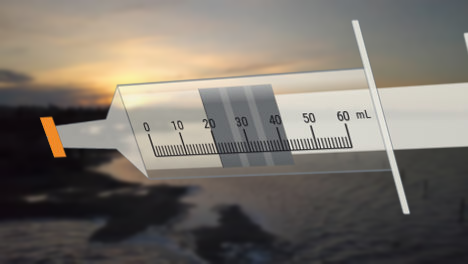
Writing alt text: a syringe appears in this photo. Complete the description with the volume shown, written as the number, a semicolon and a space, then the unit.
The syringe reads 20; mL
